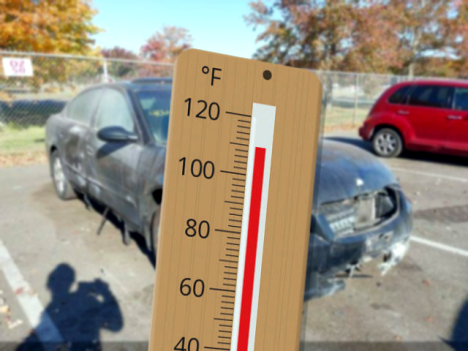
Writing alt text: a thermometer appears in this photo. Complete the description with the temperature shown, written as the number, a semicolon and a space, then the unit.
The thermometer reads 110; °F
